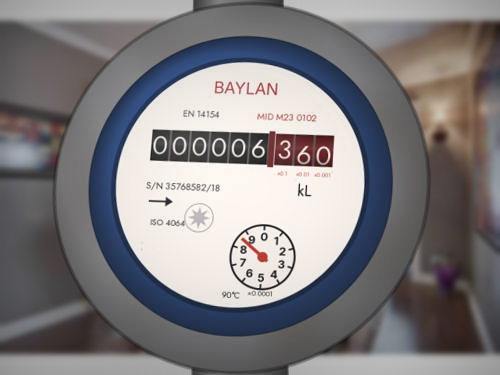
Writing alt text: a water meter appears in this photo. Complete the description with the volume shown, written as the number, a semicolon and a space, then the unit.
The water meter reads 6.3598; kL
